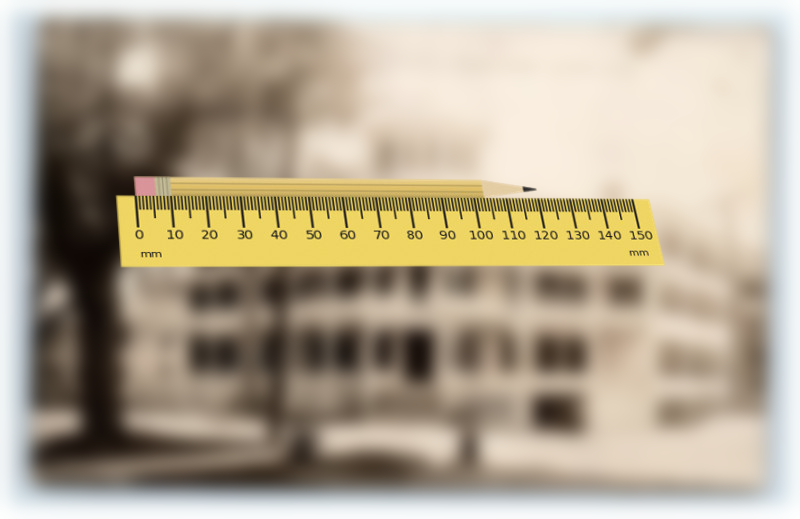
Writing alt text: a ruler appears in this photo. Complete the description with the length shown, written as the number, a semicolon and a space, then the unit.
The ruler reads 120; mm
